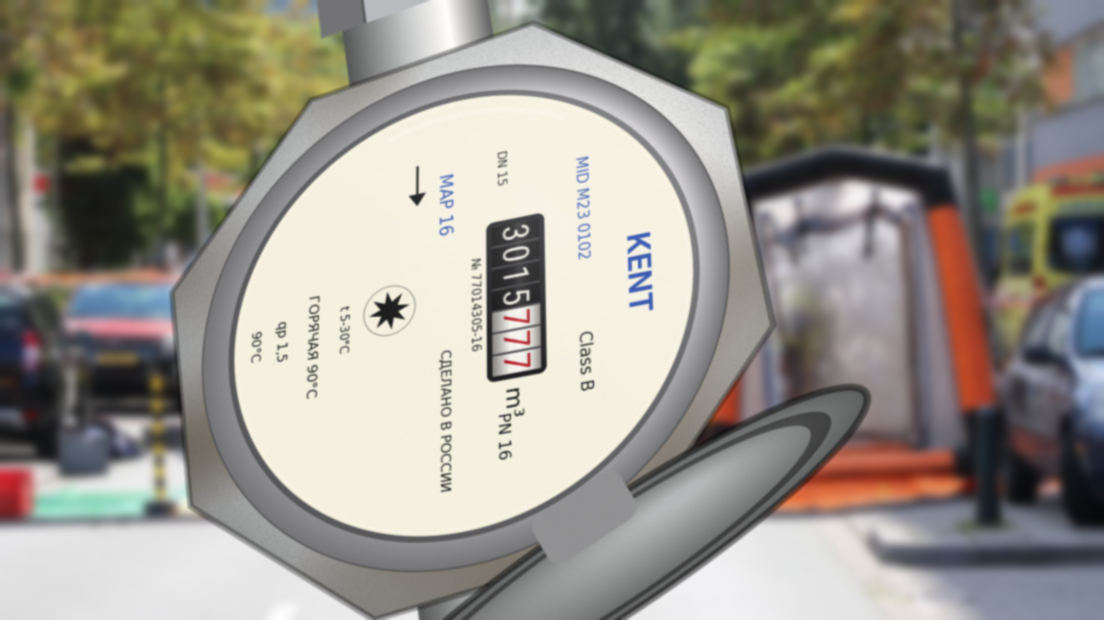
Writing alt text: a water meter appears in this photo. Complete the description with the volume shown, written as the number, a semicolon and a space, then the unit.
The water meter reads 3015.777; m³
